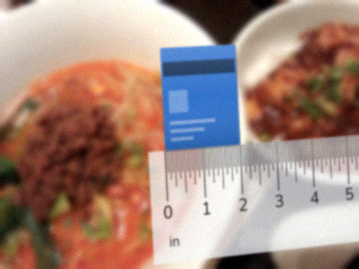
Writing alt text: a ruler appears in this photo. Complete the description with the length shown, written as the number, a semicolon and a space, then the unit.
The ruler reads 2; in
